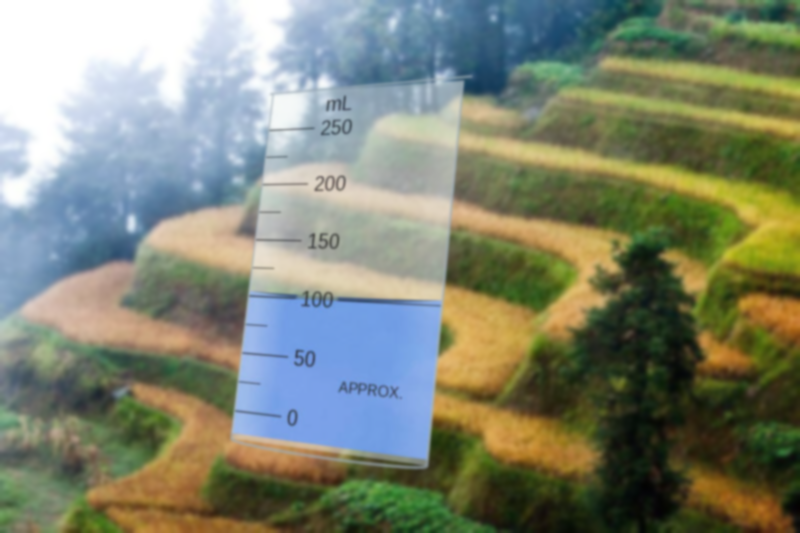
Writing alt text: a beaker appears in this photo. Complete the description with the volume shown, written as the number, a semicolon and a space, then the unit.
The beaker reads 100; mL
